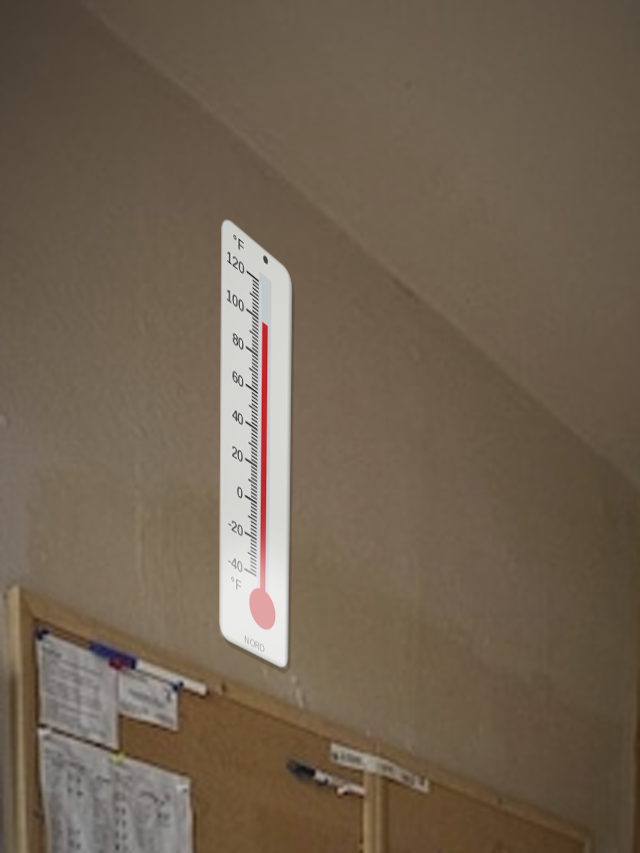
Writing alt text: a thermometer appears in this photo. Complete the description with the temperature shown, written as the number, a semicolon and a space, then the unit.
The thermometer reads 100; °F
